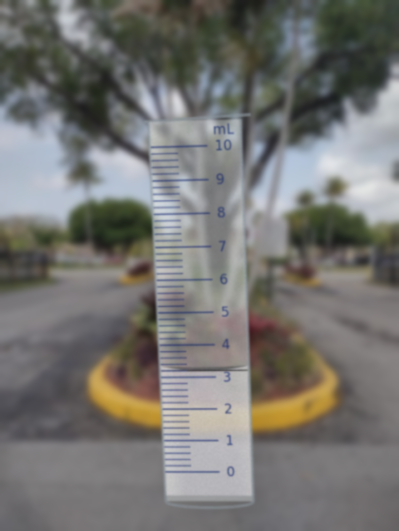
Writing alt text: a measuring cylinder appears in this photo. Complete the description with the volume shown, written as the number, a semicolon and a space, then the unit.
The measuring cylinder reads 3.2; mL
